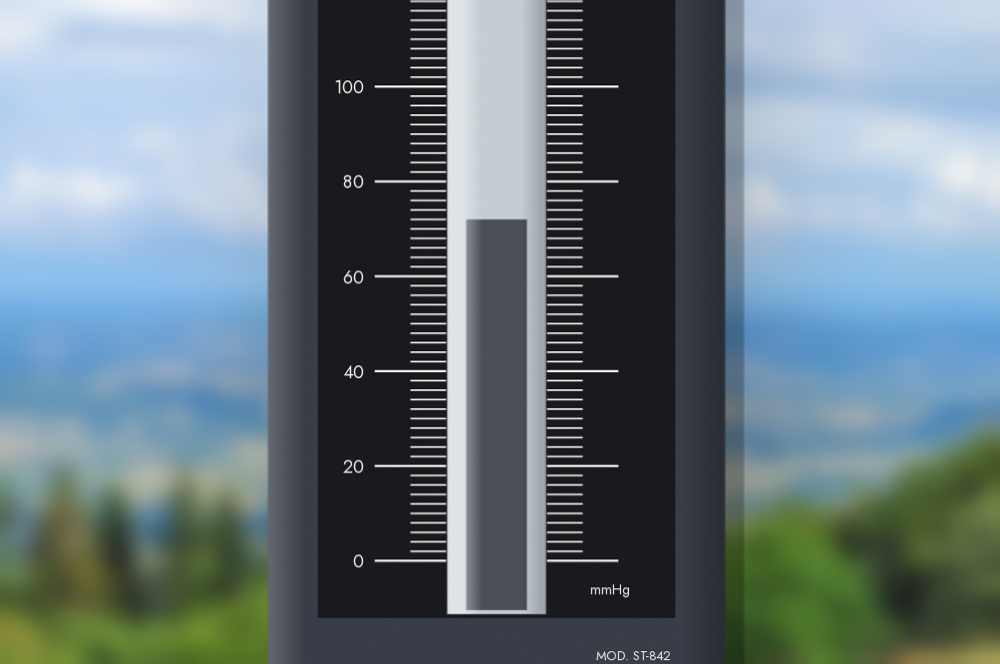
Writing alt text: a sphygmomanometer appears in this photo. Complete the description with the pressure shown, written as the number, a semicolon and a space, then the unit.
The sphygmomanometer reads 72; mmHg
